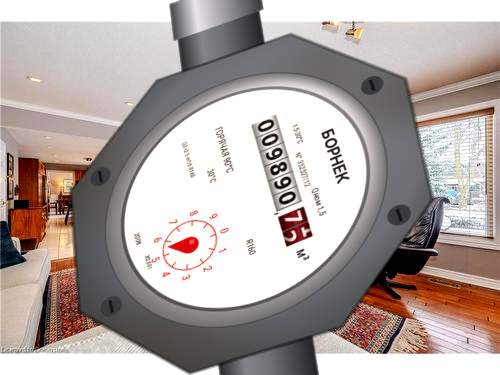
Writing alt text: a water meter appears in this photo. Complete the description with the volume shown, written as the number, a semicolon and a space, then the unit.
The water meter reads 9890.715; m³
